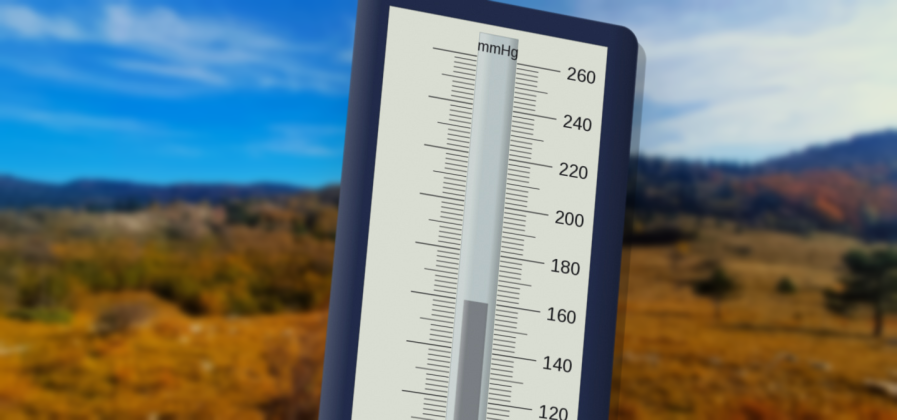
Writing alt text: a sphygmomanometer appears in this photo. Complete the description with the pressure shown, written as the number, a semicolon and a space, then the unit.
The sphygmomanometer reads 160; mmHg
